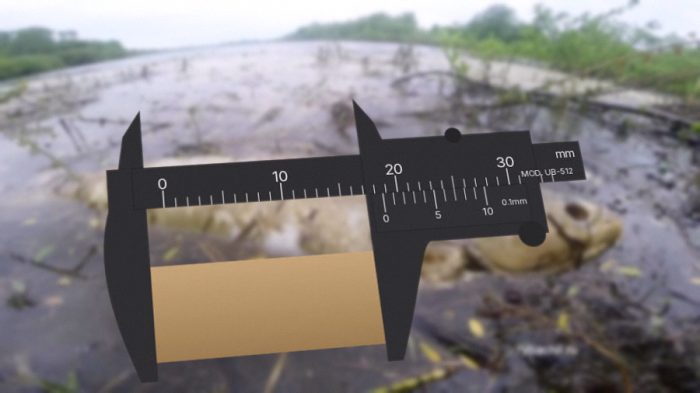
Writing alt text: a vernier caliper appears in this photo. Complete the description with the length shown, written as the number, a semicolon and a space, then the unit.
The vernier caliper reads 18.7; mm
